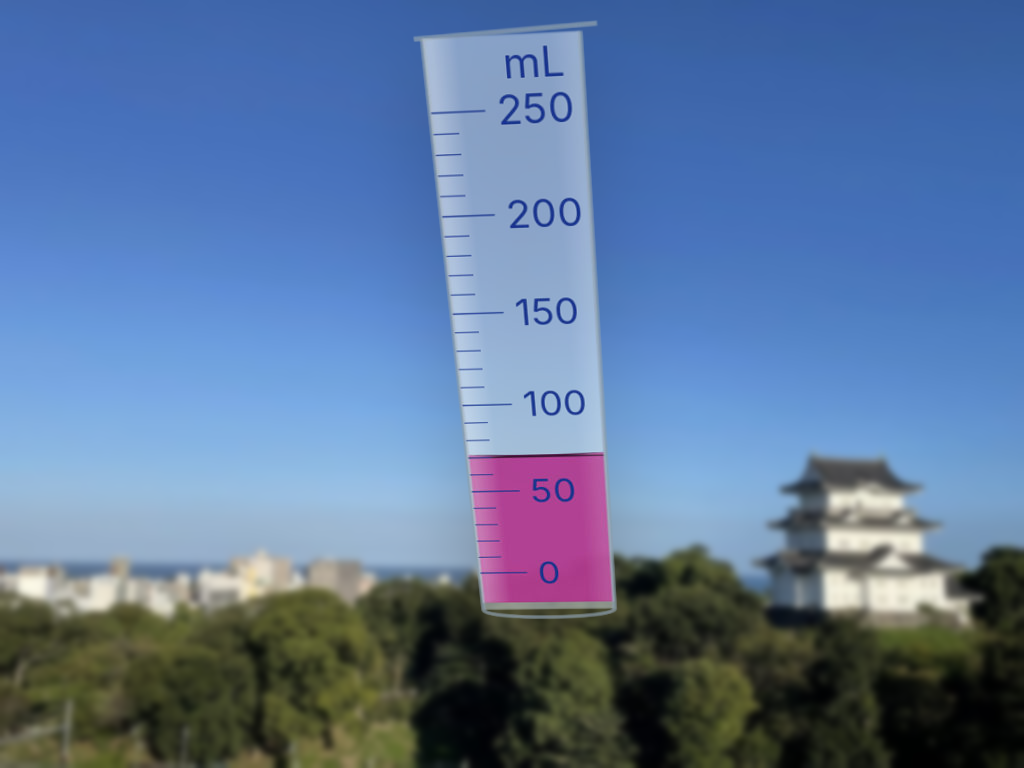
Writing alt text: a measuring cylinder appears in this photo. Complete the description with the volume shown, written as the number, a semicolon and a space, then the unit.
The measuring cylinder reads 70; mL
